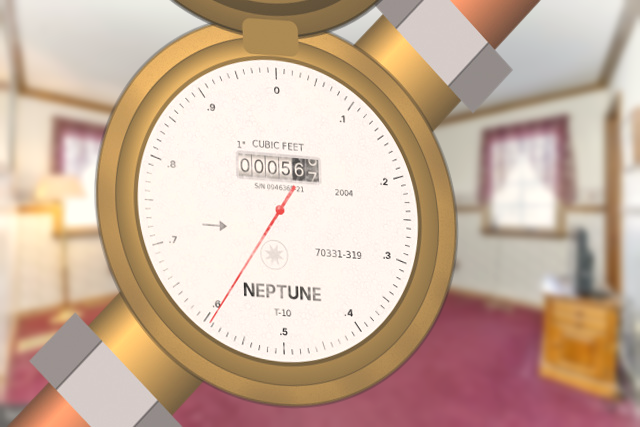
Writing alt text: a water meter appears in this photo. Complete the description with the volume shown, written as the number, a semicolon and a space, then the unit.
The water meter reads 566.59; ft³
